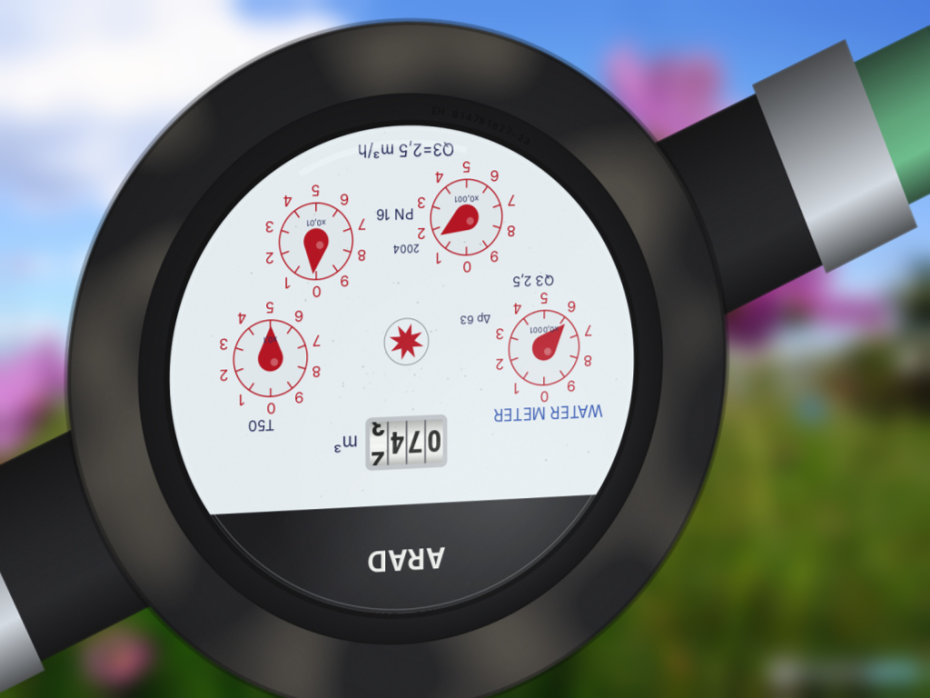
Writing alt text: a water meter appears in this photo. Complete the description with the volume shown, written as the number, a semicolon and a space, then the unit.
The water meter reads 742.5016; m³
